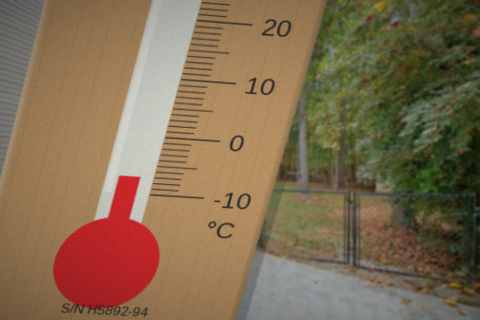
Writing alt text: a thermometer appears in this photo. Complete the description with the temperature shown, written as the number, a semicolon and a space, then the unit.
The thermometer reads -7; °C
